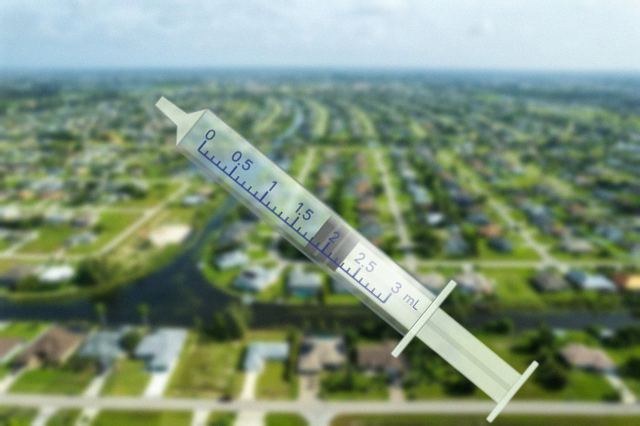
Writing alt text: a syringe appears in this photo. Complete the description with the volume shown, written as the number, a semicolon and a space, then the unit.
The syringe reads 1.8; mL
